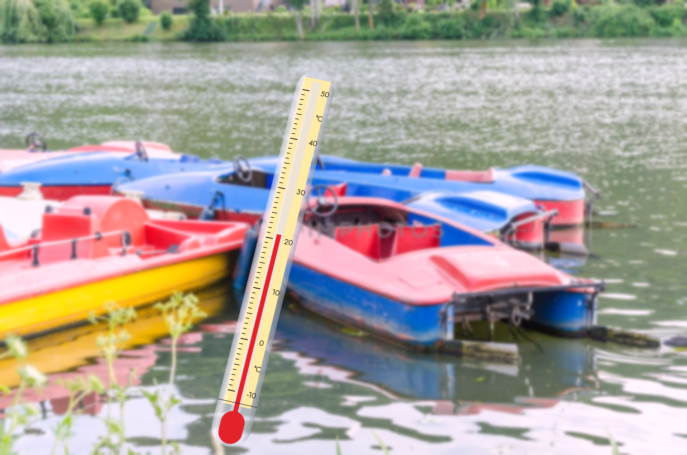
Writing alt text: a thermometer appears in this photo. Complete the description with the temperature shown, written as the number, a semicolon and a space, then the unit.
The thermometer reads 21; °C
